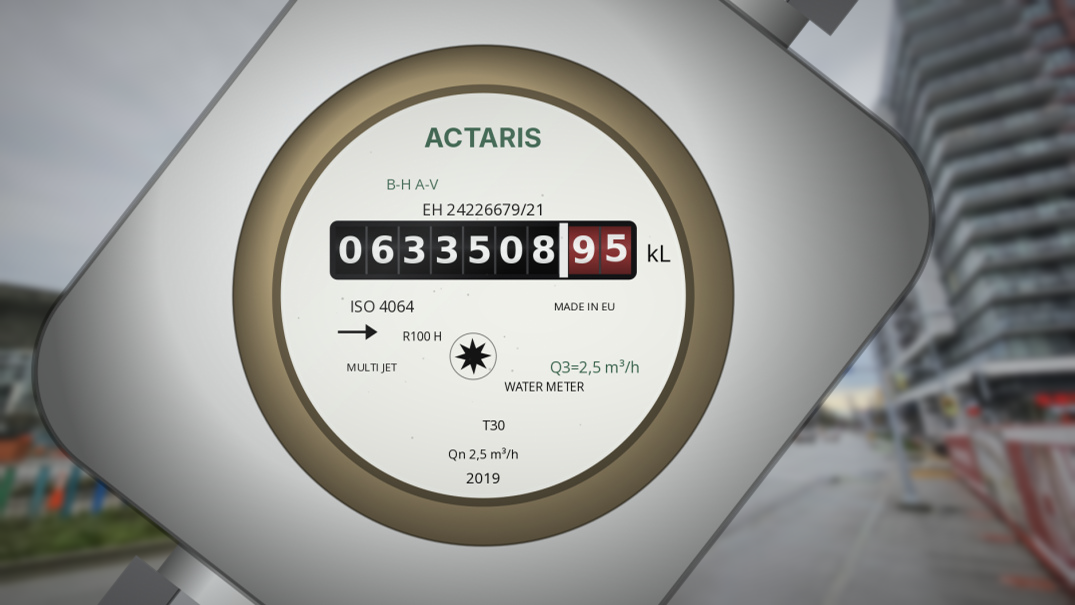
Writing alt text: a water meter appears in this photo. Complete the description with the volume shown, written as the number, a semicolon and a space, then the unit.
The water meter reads 633508.95; kL
